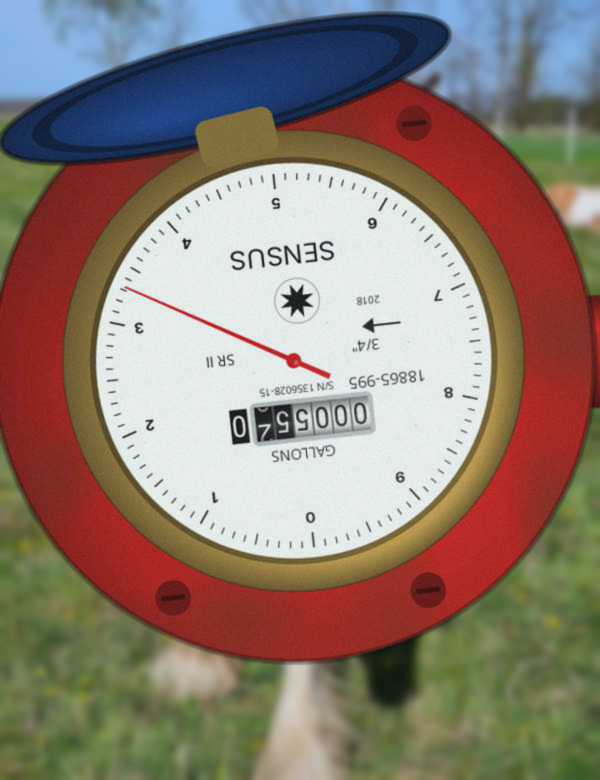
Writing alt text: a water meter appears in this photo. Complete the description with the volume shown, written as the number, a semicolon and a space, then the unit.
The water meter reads 5523.3; gal
